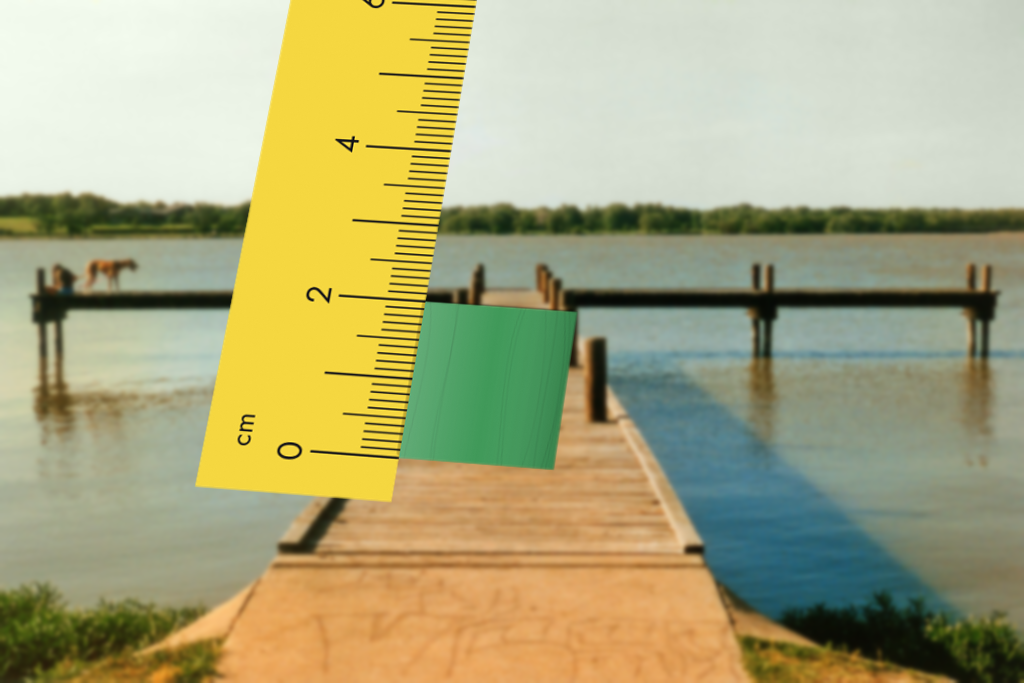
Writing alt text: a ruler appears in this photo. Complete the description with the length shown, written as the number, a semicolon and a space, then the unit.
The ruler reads 2; cm
